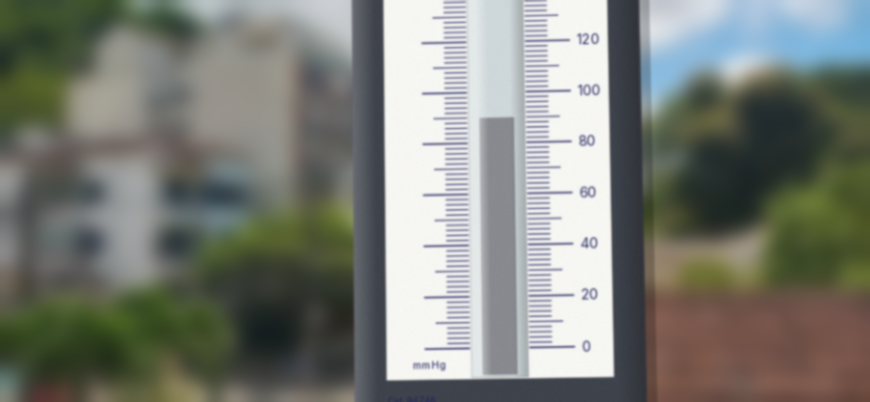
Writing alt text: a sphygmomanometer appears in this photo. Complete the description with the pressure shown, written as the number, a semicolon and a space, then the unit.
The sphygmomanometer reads 90; mmHg
